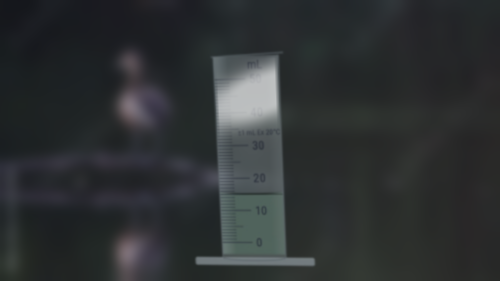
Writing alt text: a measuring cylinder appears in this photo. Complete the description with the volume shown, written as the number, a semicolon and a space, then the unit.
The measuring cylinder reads 15; mL
